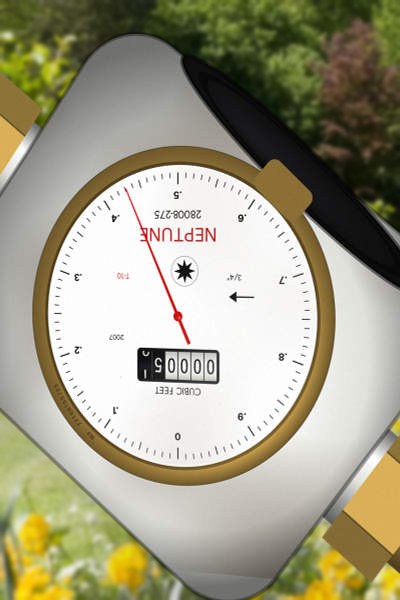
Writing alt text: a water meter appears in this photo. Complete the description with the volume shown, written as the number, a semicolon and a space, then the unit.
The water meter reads 51.43; ft³
